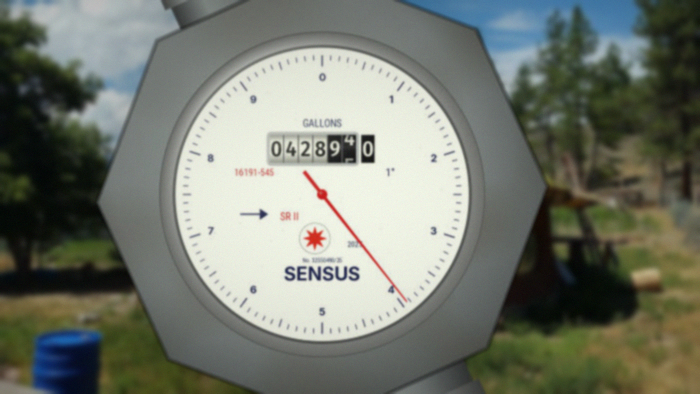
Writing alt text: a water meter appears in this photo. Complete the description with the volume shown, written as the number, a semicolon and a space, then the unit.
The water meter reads 428943.9; gal
